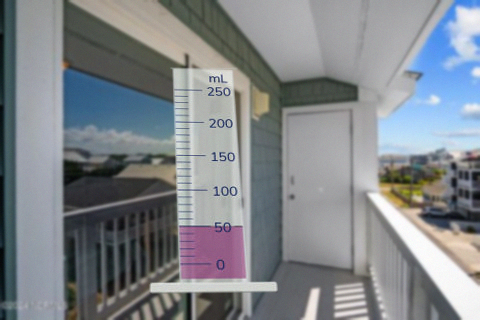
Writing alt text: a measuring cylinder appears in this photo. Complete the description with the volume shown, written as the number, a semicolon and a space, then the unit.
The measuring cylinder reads 50; mL
